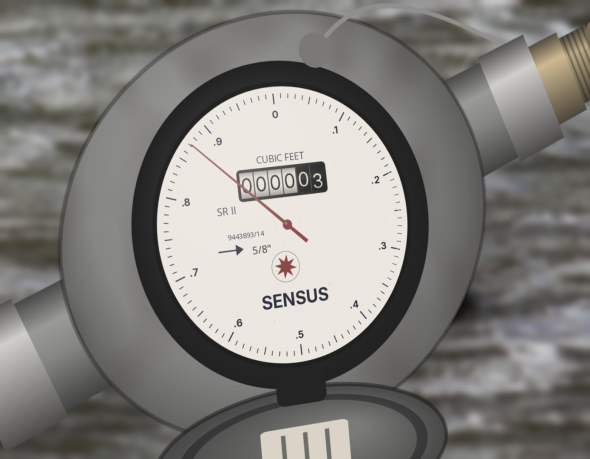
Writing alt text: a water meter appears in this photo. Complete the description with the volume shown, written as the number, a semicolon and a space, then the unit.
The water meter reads 2.87; ft³
